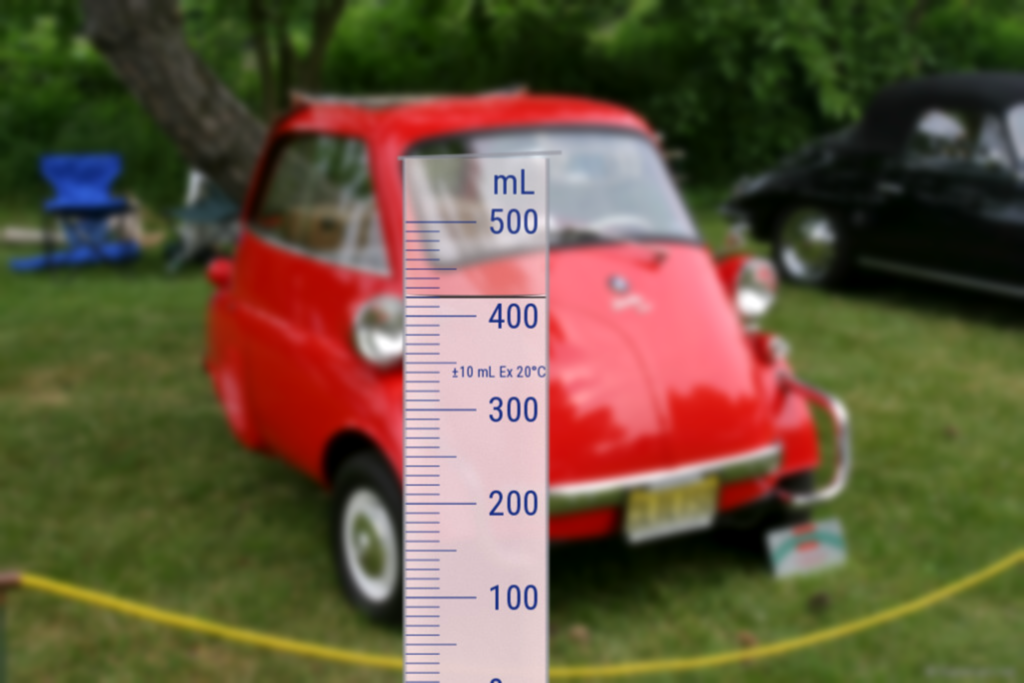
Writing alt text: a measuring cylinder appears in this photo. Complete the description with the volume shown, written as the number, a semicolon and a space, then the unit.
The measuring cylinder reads 420; mL
